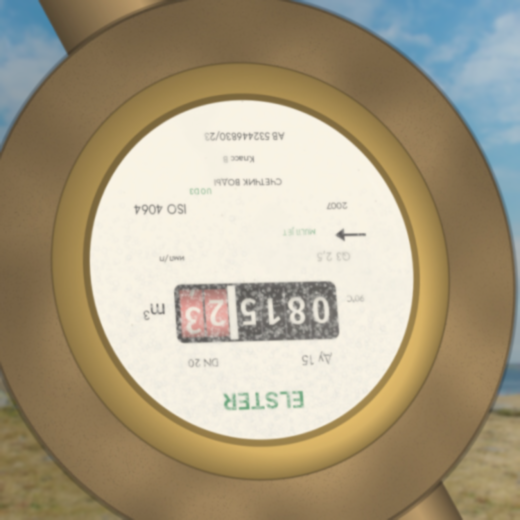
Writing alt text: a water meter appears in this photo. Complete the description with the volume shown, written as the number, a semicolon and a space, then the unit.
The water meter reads 815.23; m³
